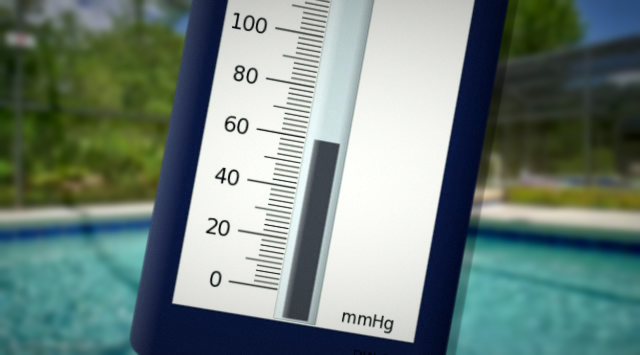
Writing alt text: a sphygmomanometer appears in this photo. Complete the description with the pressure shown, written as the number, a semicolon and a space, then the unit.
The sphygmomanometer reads 60; mmHg
